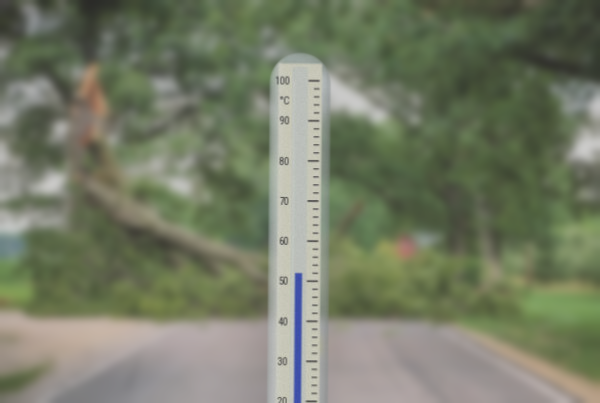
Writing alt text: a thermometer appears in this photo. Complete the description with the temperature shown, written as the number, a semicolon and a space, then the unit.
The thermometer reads 52; °C
